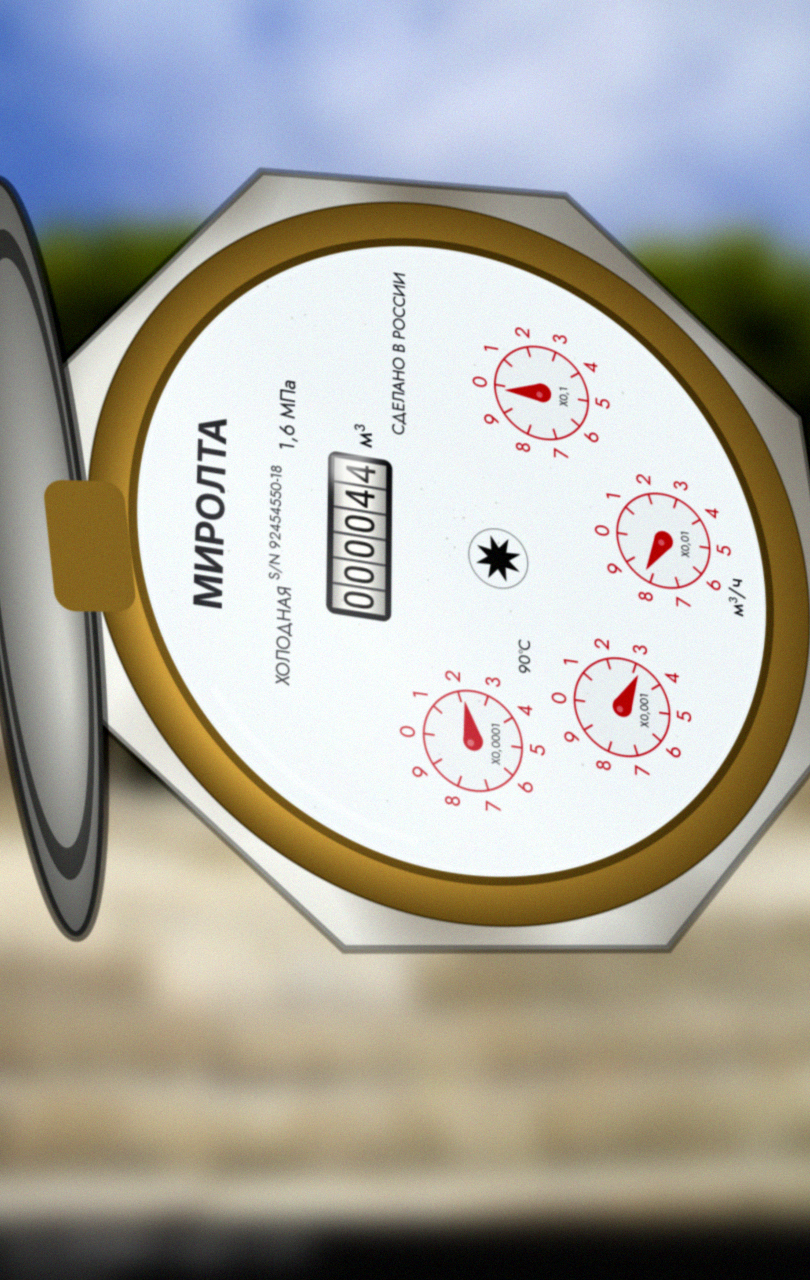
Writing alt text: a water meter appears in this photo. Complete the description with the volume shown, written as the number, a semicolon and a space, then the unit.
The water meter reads 43.9832; m³
